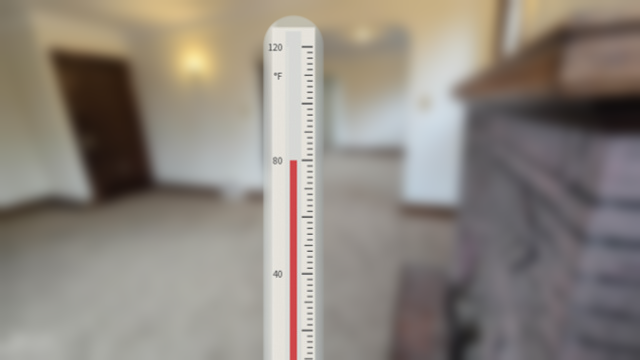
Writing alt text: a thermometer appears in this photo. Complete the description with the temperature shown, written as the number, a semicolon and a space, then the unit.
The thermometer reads 80; °F
